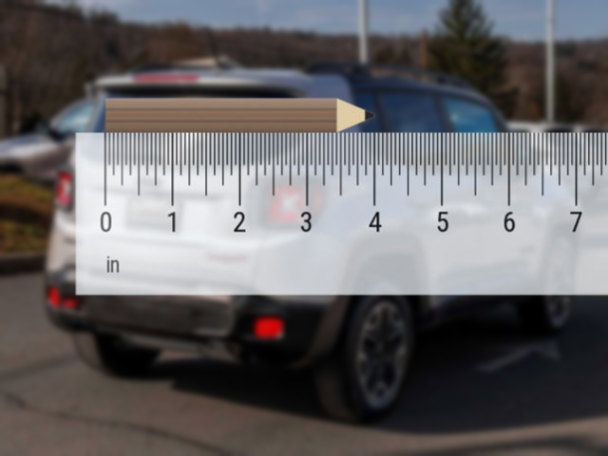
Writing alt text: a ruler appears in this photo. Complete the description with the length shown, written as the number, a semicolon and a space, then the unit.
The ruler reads 4; in
